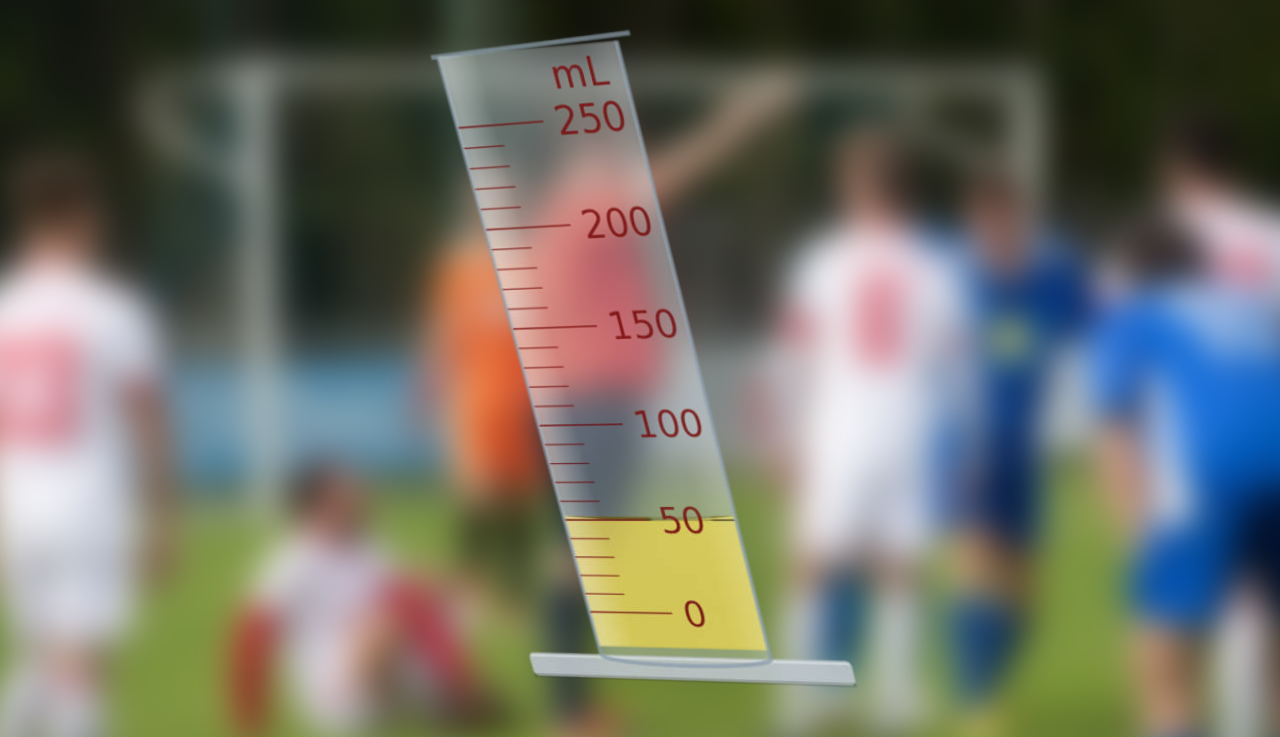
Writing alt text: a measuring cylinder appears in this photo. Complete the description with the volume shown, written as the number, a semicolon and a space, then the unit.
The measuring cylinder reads 50; mL
